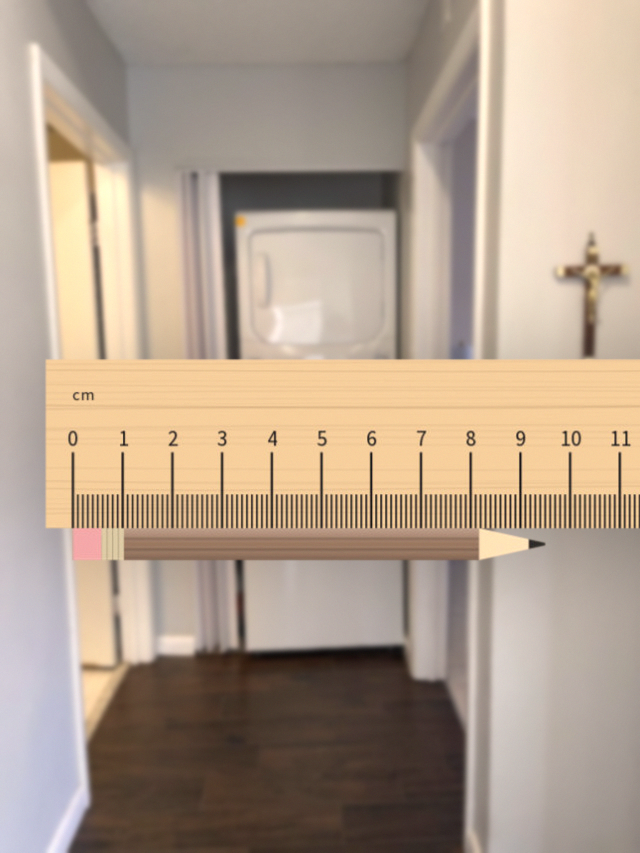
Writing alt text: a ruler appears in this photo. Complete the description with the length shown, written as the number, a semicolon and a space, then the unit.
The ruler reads 9.5; cm
